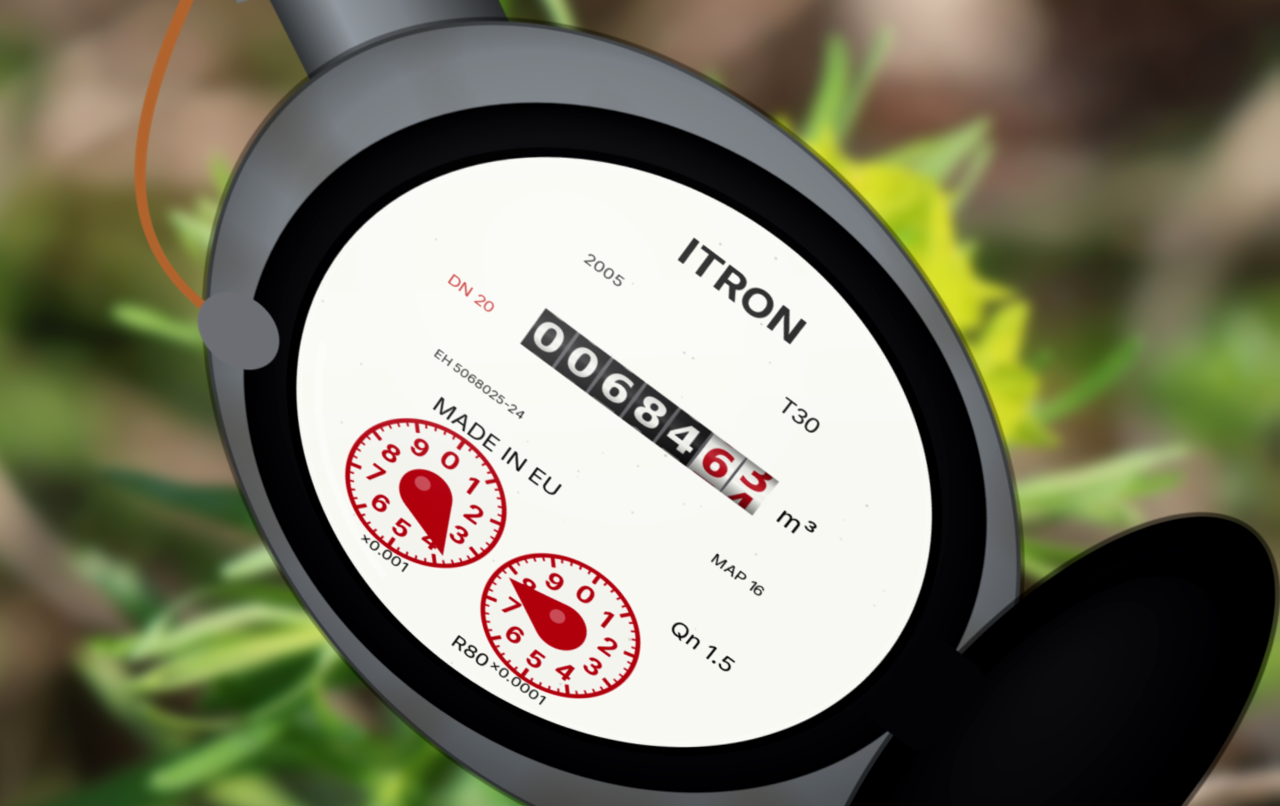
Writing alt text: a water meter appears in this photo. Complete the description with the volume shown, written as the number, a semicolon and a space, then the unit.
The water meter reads 684.6337; m³
